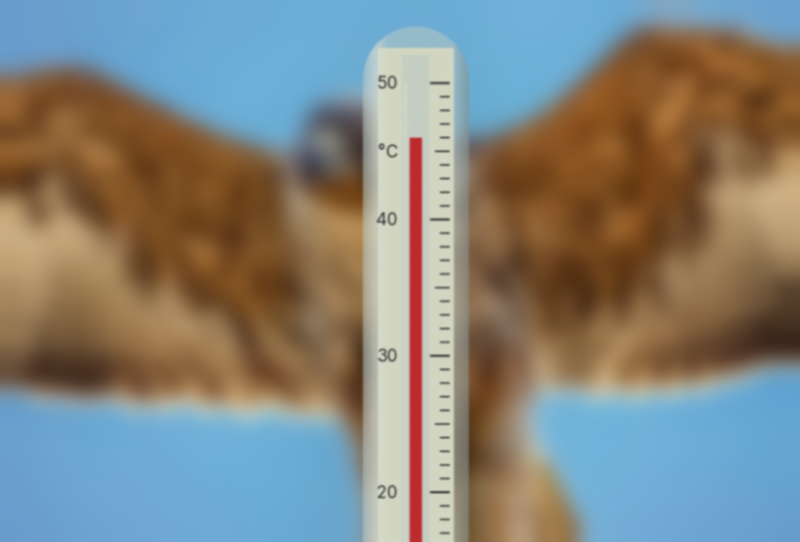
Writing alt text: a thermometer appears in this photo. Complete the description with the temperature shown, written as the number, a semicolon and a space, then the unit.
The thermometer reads 46; °C
